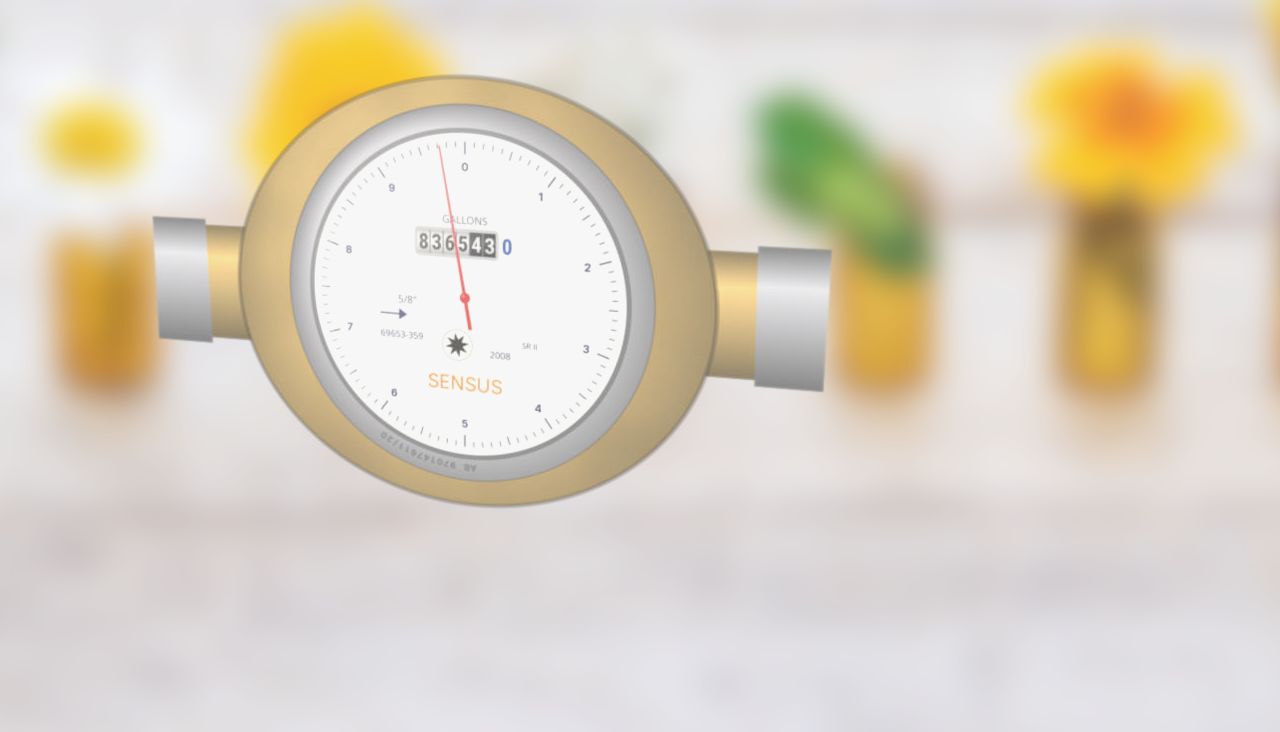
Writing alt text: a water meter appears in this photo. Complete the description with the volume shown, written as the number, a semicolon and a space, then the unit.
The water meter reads 8365429.7; gal
